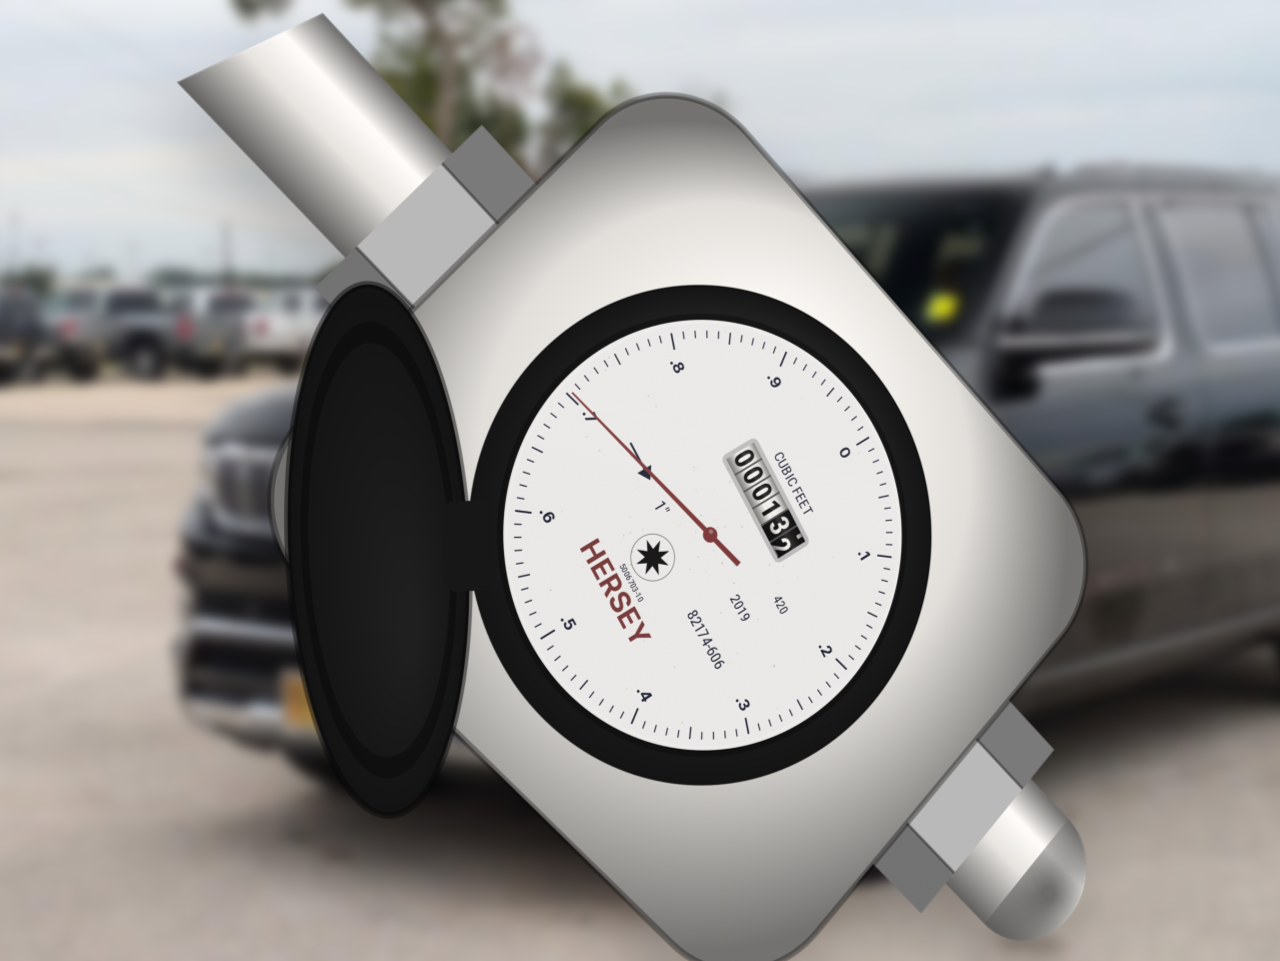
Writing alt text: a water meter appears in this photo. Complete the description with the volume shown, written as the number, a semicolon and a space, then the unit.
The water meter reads 131.70; ft³
